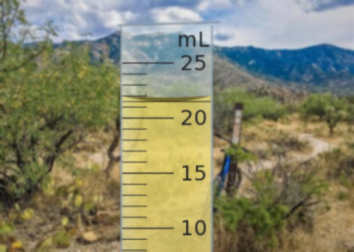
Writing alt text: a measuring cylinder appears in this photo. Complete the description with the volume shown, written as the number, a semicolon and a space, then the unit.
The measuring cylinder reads 21.5; mL
